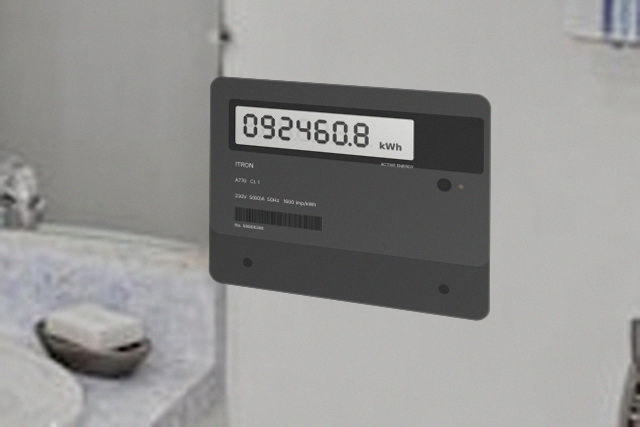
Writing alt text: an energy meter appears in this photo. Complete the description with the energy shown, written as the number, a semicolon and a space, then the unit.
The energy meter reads 92460.8; kWh
